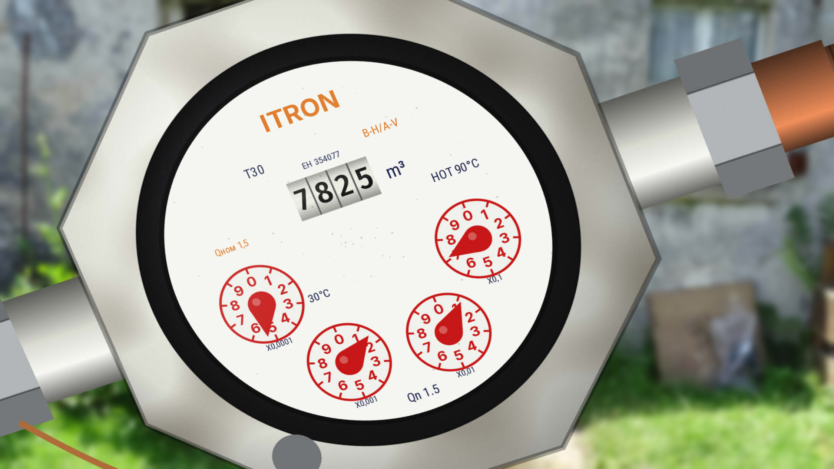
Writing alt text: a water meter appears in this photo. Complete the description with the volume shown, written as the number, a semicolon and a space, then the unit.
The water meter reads 7825.7115; m³
